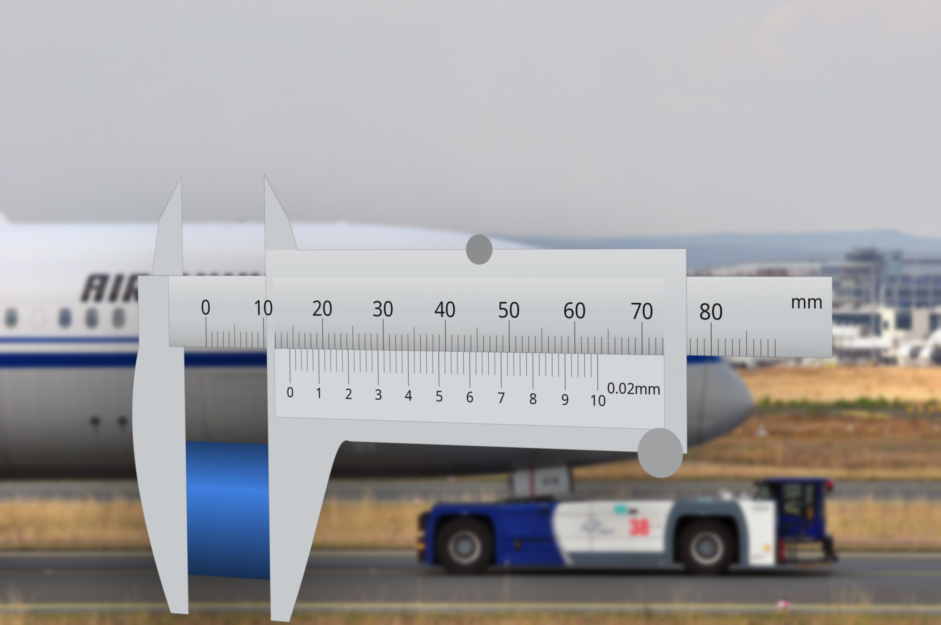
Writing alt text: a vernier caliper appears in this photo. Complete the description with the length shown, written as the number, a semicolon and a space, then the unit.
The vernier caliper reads 14.4; mm
